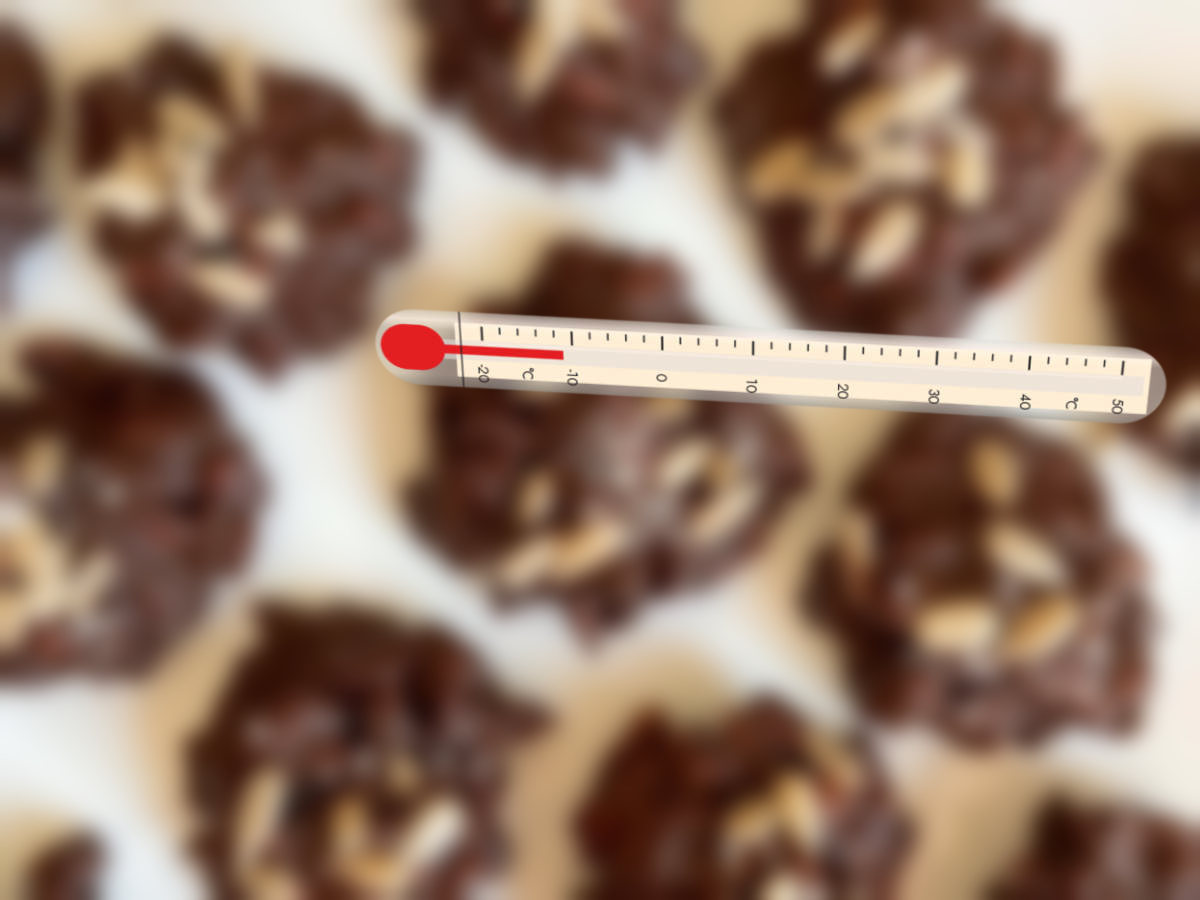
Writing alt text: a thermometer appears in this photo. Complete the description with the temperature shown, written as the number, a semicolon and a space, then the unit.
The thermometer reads -11; °C
